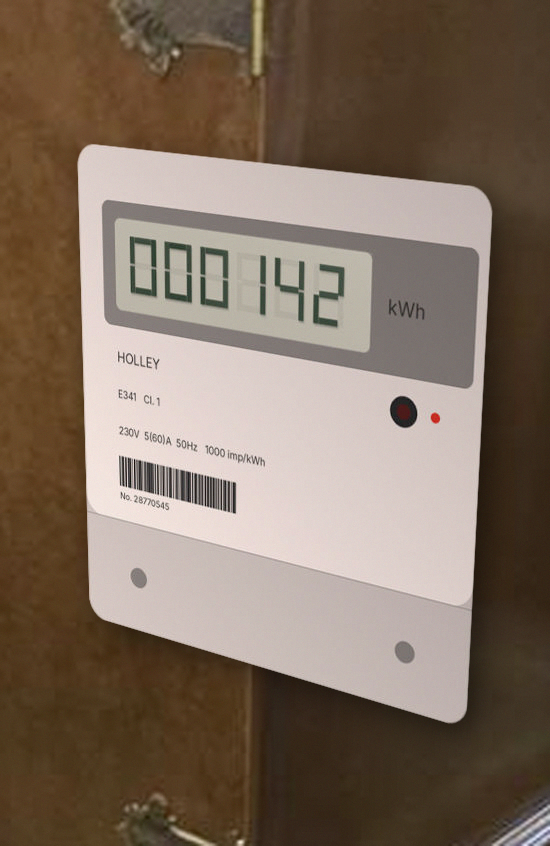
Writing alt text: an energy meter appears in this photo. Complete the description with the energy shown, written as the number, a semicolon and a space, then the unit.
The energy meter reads 142; kWh
